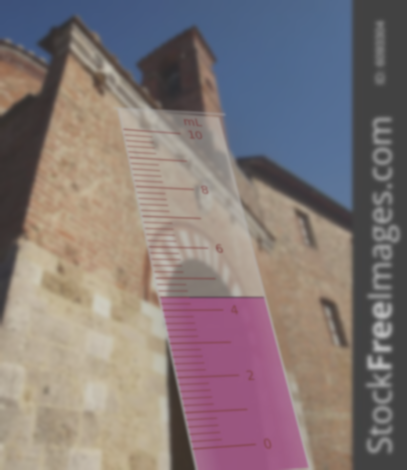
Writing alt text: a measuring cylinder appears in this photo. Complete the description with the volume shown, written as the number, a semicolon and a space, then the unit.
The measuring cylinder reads 4.4; mL
